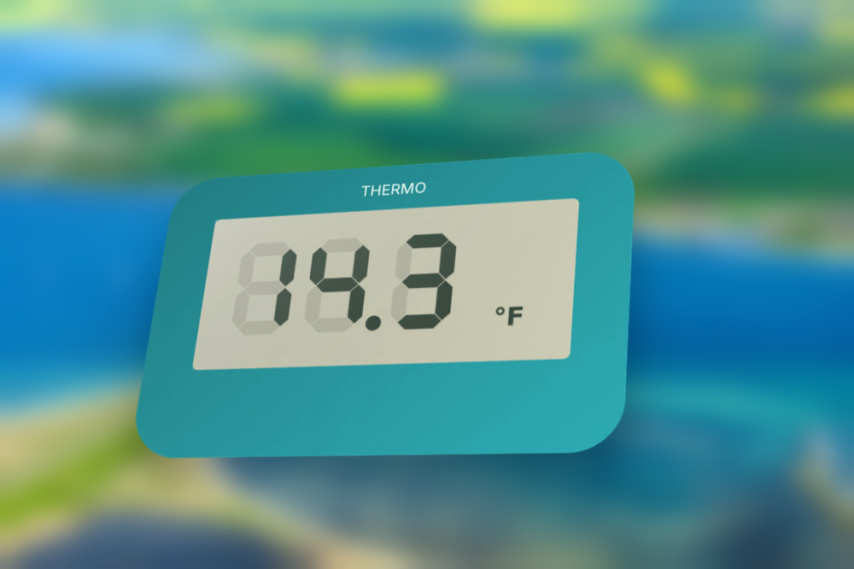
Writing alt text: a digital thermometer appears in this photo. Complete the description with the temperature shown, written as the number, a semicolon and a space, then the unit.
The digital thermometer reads 14.3; °F
